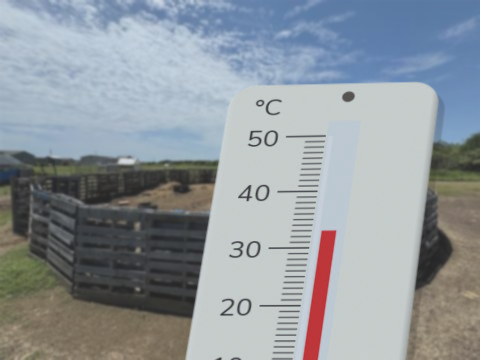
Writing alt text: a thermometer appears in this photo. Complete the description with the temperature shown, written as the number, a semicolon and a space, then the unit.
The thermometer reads 33; °C
